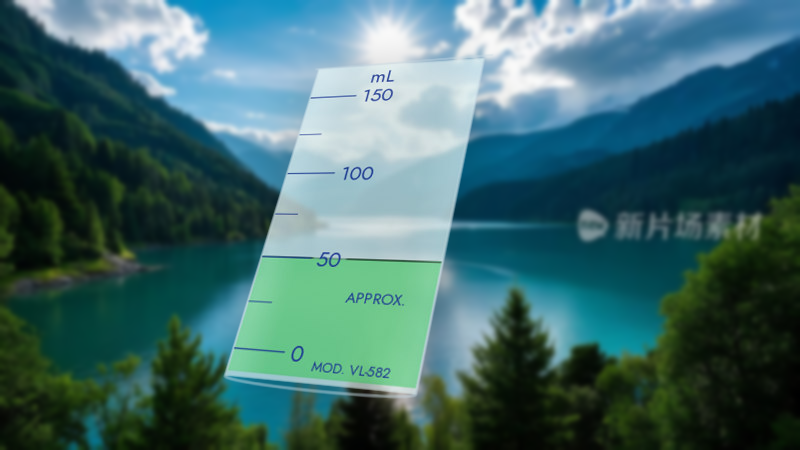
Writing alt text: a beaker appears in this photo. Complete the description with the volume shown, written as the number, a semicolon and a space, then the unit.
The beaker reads 50; mL
